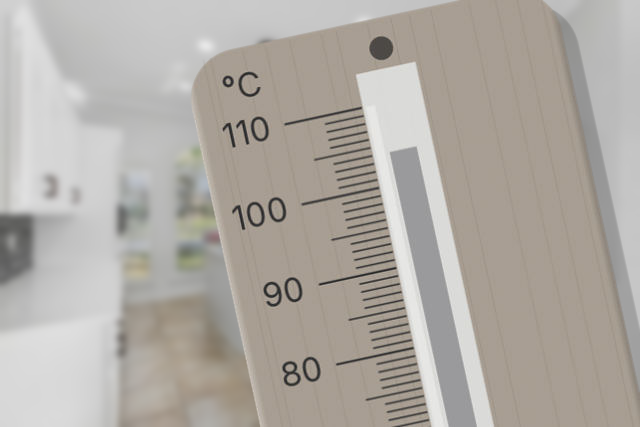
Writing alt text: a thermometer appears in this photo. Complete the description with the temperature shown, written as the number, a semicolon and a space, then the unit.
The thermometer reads 104; °C
